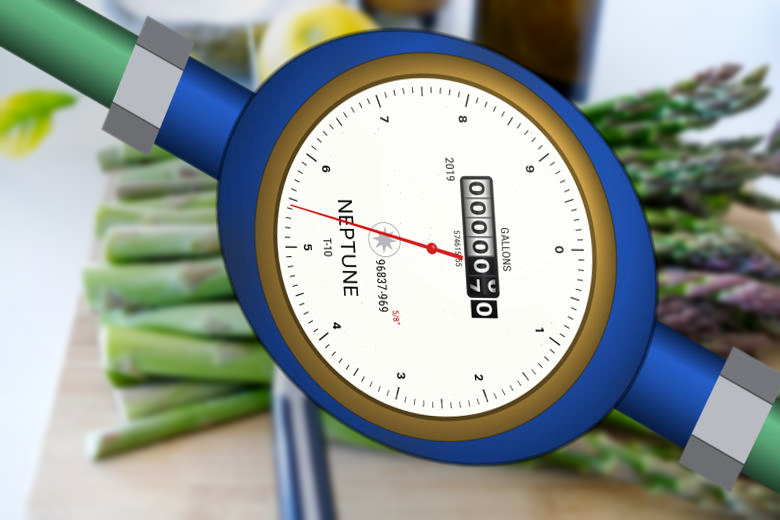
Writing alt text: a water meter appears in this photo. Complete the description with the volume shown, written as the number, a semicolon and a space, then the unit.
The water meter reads 65.4; gal
